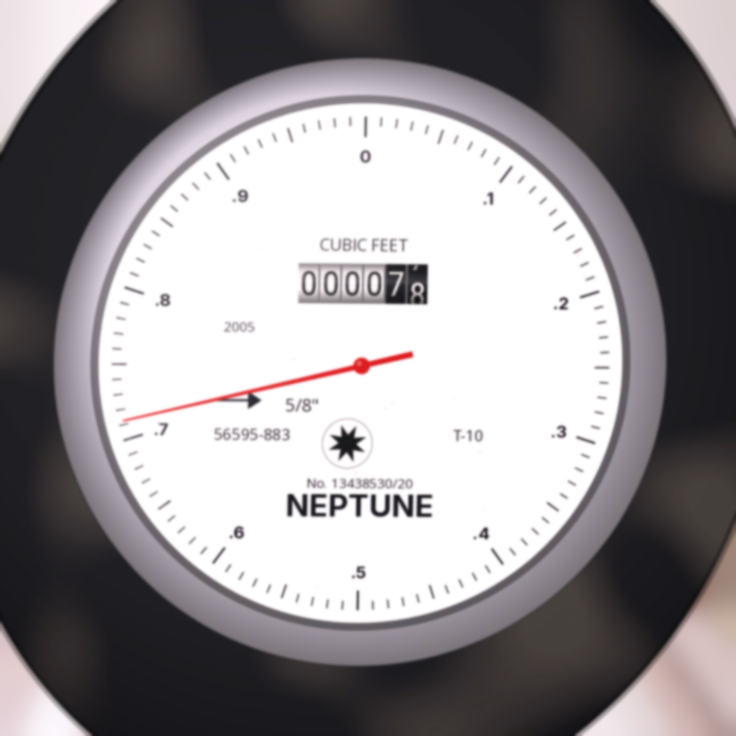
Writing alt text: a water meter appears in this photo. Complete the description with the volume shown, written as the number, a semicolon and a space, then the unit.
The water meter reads 77.71; ft³
